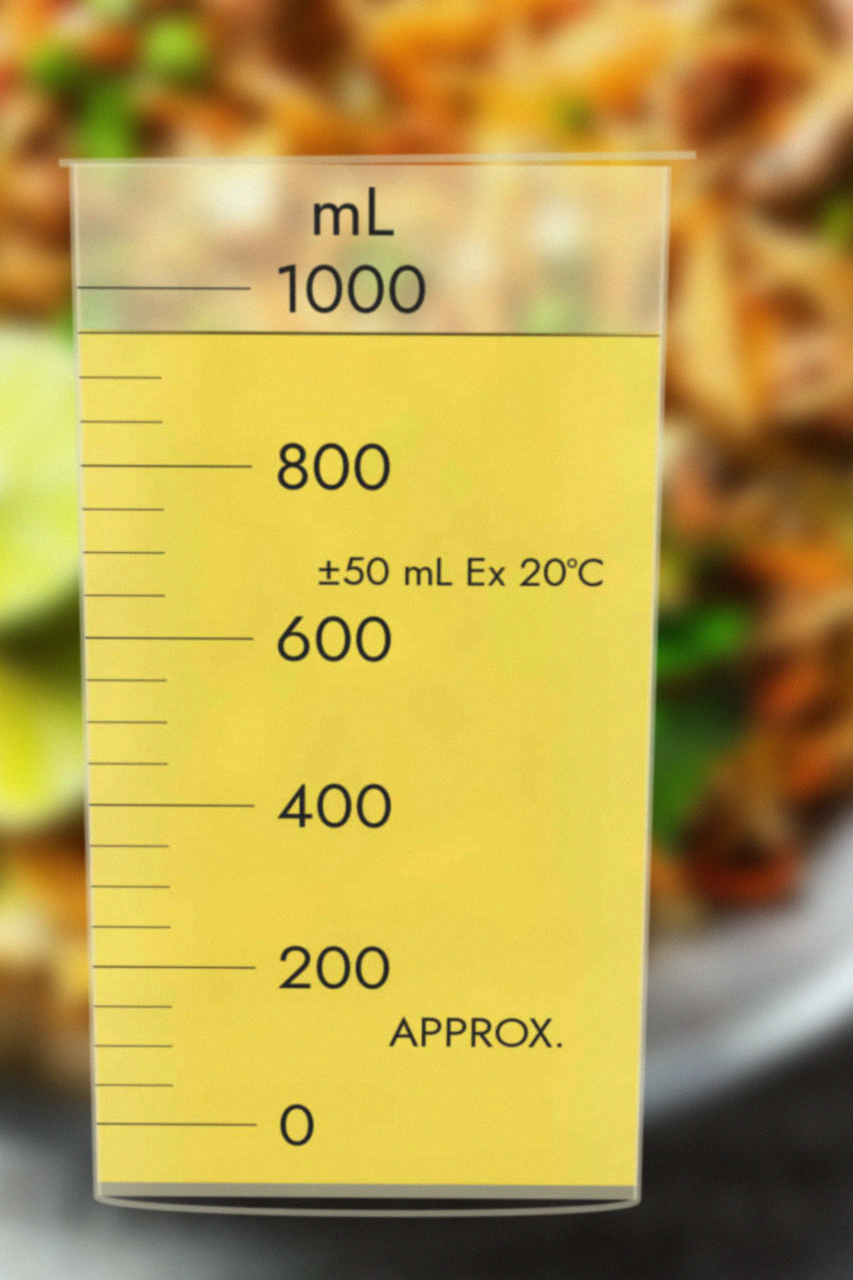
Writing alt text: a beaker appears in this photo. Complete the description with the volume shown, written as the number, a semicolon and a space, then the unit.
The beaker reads 950; mL
